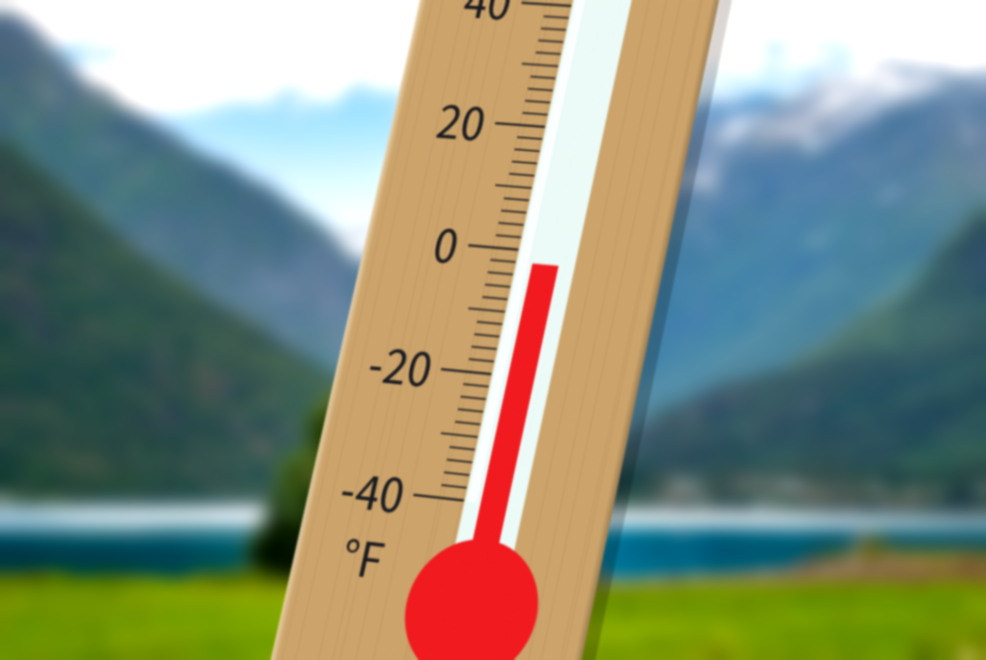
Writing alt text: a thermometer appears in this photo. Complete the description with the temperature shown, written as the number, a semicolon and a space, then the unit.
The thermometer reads -2; °F
